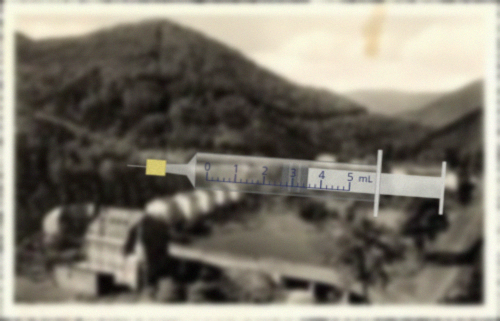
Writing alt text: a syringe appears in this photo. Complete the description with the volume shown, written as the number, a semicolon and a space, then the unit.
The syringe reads 2.6; mL
